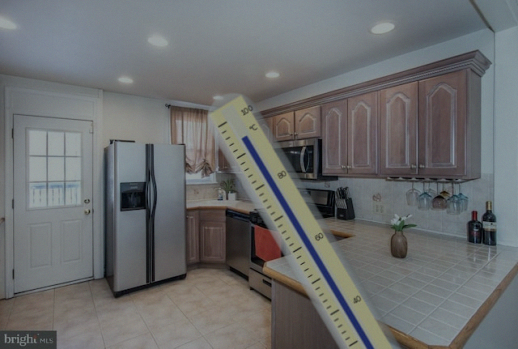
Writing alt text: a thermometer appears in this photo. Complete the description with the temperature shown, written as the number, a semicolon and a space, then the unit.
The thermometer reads 94; °C
